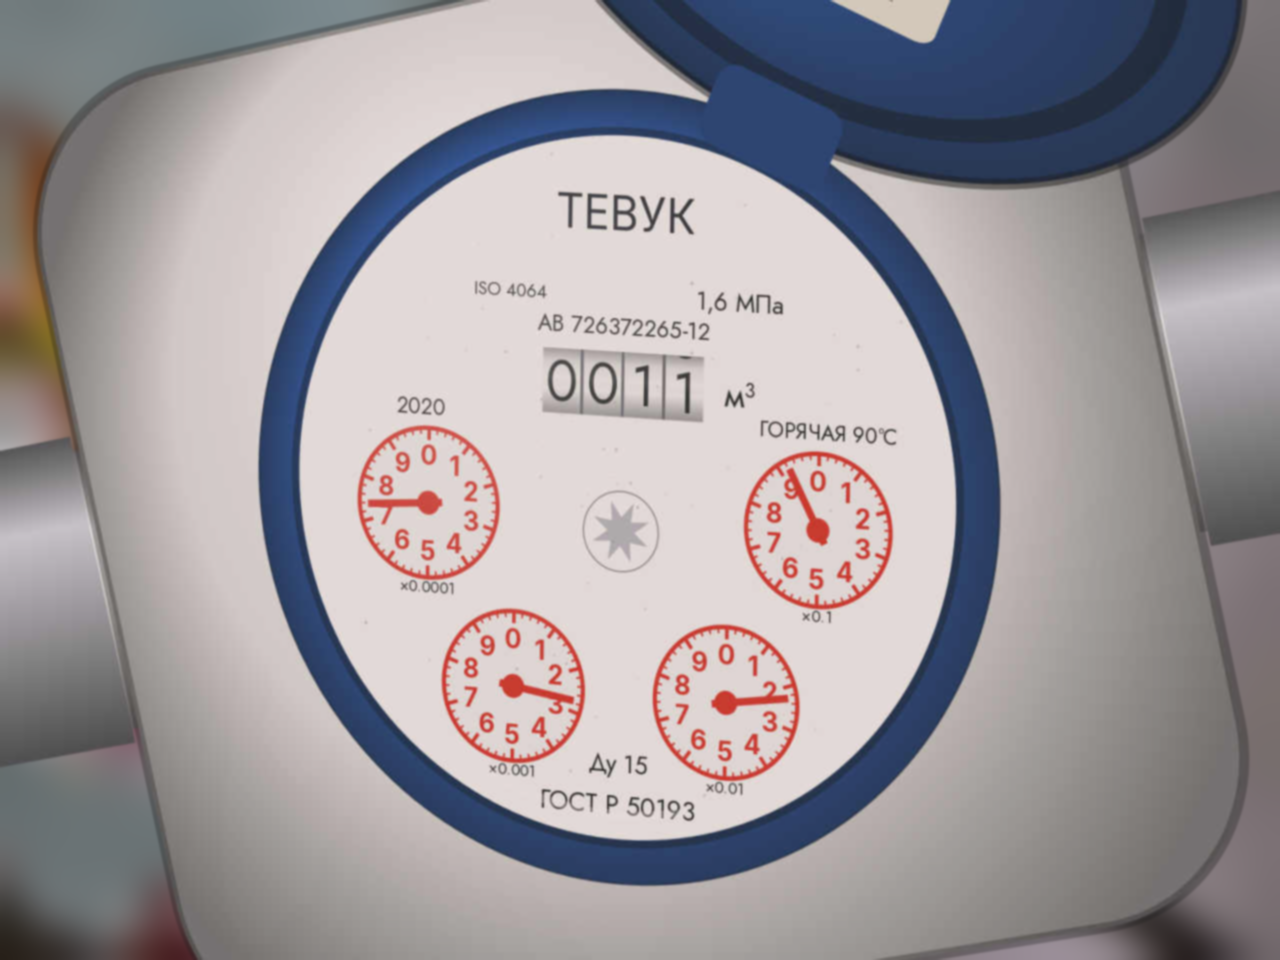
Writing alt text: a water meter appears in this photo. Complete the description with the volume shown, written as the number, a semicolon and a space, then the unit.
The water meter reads 10.9227; m³
